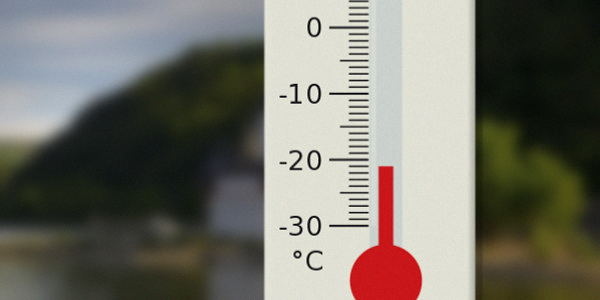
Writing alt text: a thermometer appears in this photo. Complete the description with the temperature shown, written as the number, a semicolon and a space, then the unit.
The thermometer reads -21; °C
